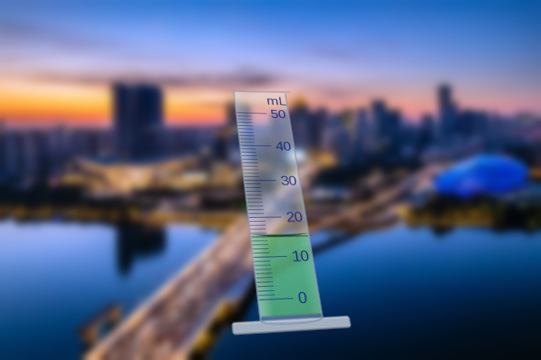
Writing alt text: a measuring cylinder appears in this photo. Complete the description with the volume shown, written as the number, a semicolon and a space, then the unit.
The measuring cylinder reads 15; mL
